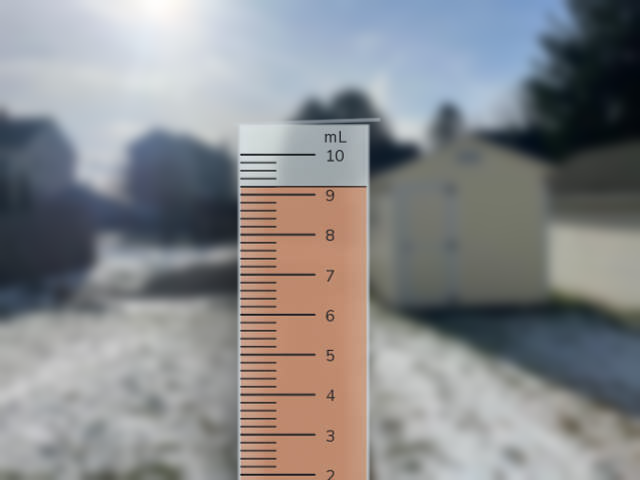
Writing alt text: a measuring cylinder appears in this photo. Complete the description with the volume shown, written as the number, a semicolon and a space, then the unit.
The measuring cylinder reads 9.2; mL
